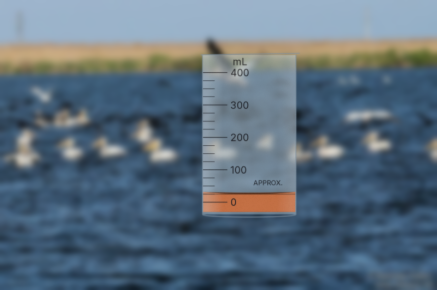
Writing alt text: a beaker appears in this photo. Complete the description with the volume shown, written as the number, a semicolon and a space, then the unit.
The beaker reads 25; mL
